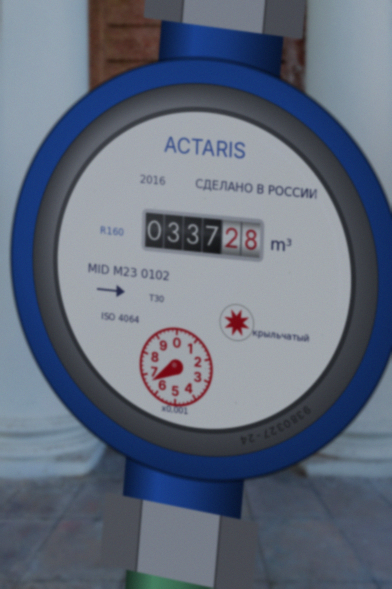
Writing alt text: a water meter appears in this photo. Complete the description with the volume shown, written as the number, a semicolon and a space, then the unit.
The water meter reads 337.286; m³
